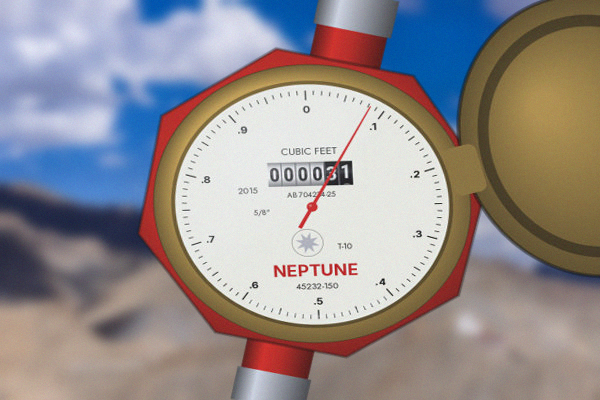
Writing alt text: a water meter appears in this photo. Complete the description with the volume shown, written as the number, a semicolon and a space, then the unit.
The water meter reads 31.08; ft³
